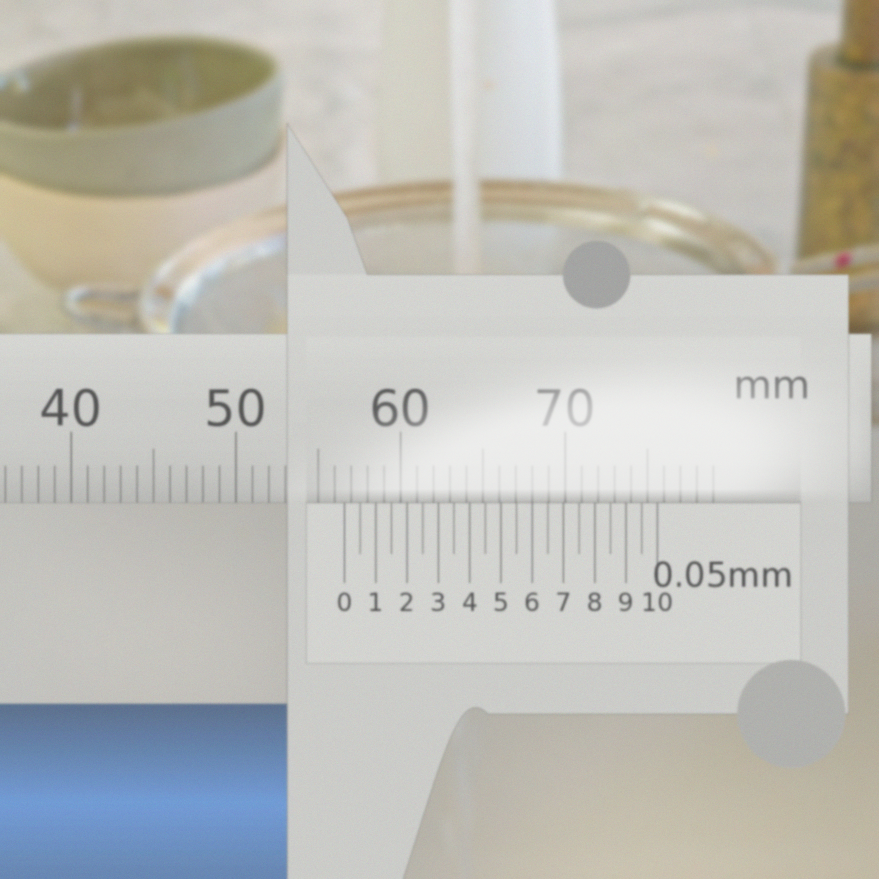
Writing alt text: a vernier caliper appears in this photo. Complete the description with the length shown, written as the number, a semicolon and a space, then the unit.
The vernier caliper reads 56.6; mm
